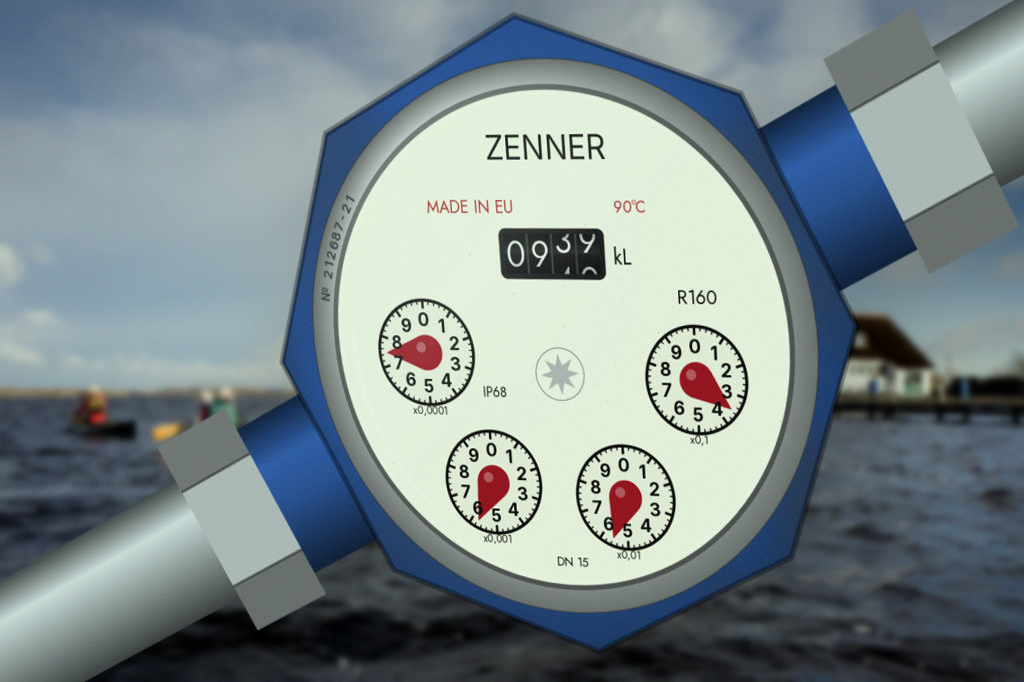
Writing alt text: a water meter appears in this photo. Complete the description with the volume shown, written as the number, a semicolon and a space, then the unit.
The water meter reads 939.3557; kL
